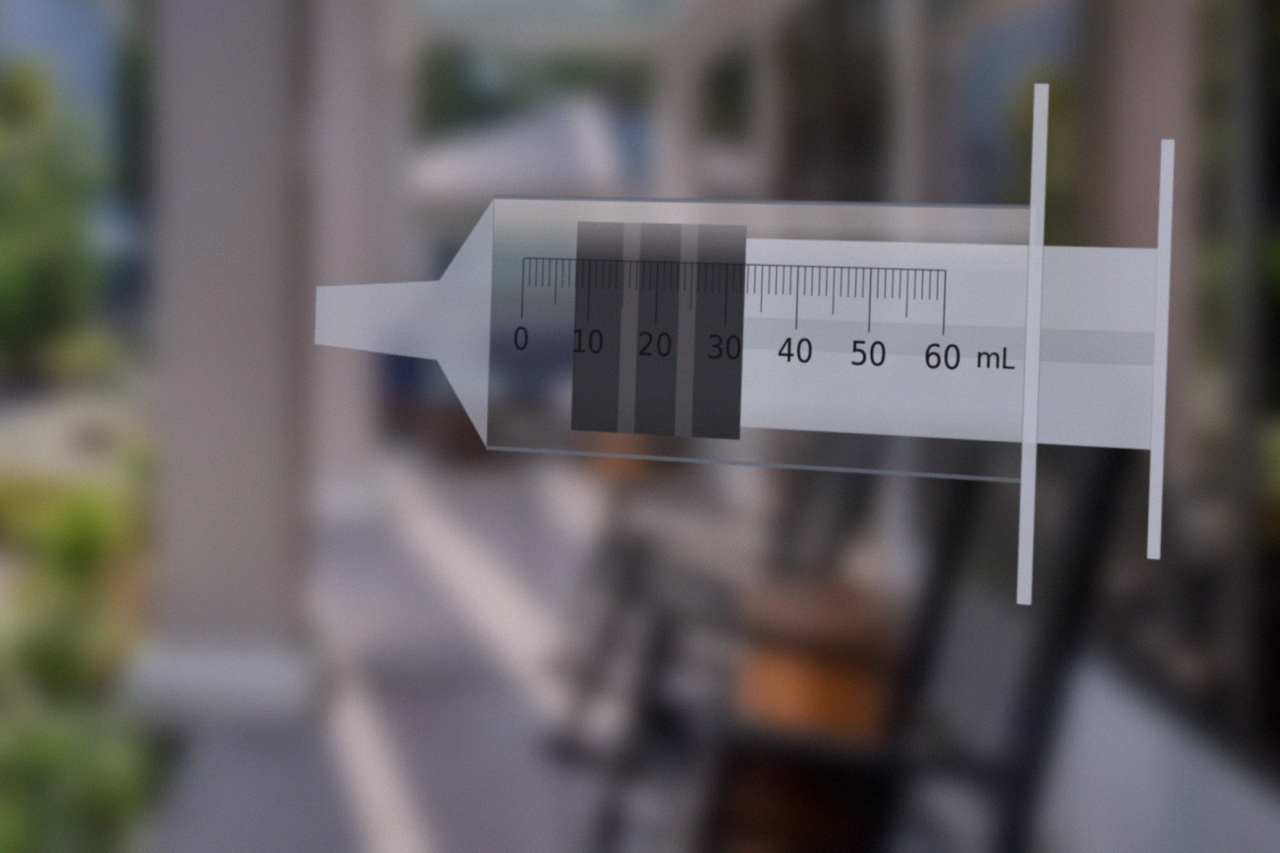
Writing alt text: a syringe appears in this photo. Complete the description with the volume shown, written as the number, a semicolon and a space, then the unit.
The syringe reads 8; mL
